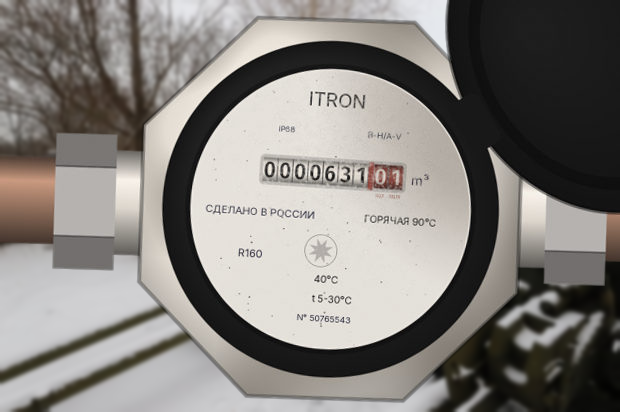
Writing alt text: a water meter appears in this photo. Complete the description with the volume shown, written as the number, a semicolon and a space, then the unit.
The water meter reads 631.01; m³
